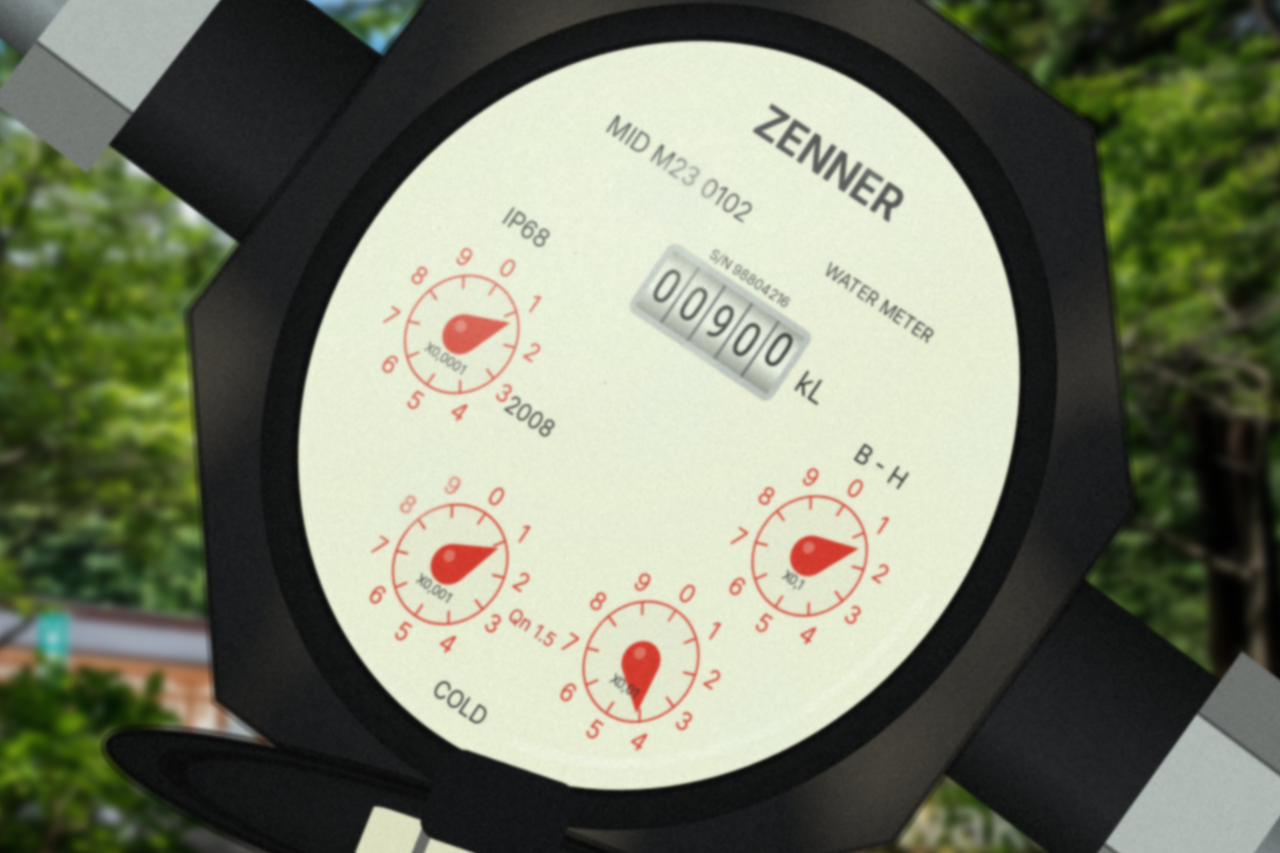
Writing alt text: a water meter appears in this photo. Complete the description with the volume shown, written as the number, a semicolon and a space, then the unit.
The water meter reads 900.1411; kL
